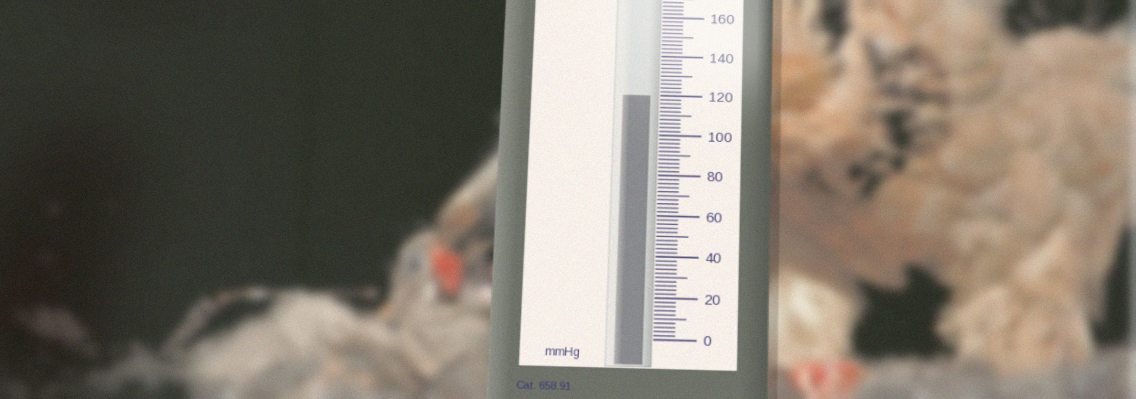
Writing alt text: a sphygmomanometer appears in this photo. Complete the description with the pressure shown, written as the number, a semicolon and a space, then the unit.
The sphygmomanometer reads 120; mmHg
